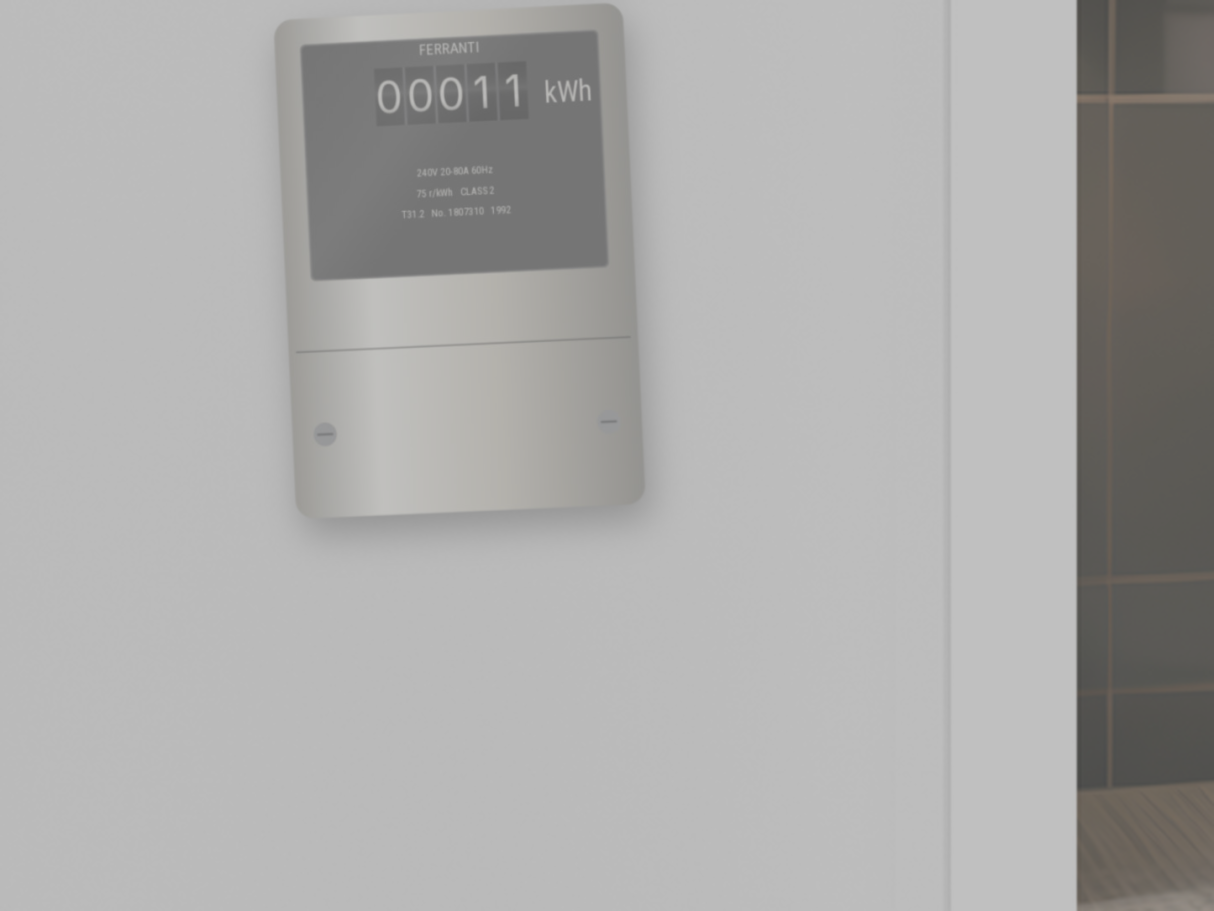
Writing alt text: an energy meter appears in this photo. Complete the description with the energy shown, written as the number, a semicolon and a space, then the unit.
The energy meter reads 11; kWh
